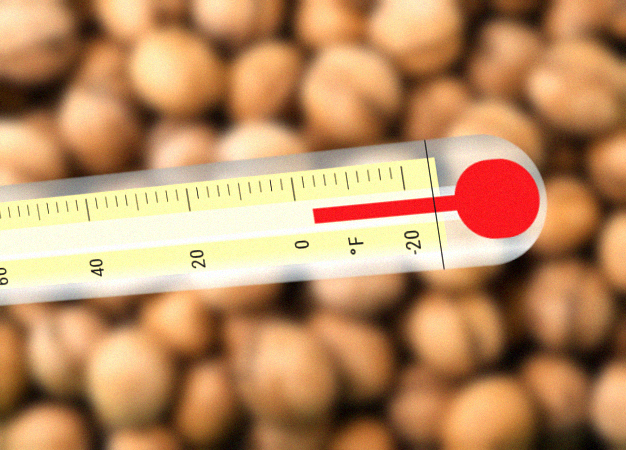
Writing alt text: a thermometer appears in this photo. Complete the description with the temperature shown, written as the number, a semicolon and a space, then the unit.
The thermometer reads -3; °F
